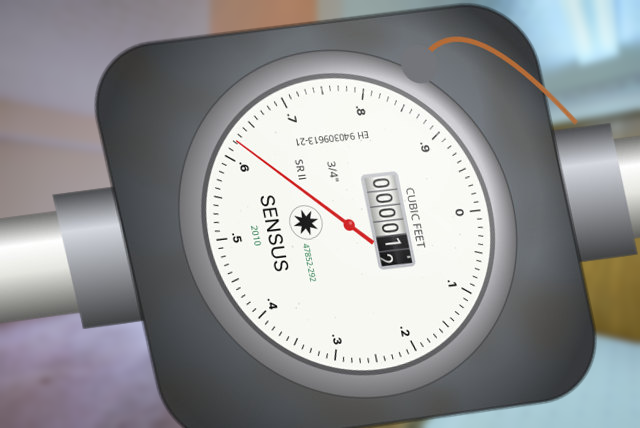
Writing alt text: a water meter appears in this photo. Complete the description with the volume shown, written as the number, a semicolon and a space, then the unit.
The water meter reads 11.62; ft³
